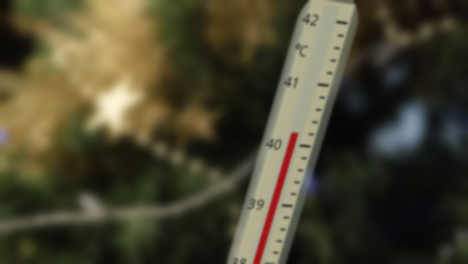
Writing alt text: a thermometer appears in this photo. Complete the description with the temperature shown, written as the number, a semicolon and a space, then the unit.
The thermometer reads 40.2; °C
